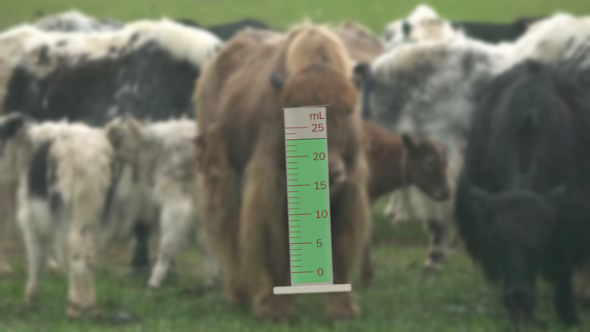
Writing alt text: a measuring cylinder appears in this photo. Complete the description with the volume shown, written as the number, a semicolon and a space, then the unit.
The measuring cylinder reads 23; mL
